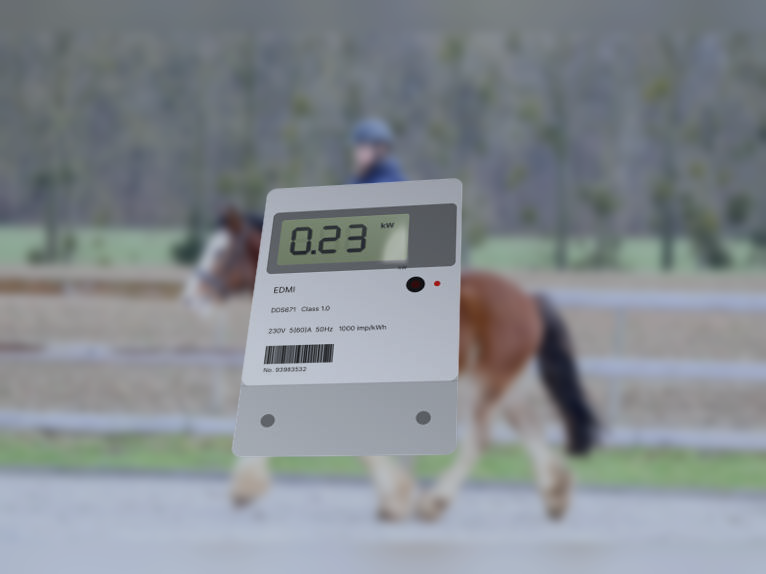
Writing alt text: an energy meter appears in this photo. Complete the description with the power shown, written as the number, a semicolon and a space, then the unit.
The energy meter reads 0.23; kW
